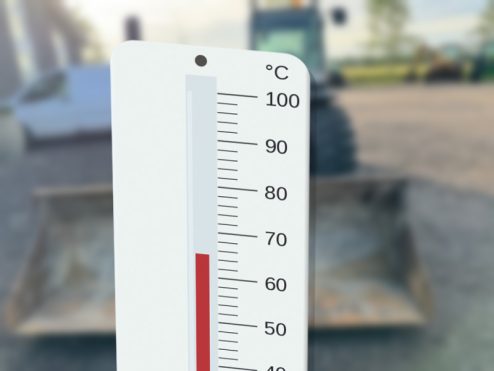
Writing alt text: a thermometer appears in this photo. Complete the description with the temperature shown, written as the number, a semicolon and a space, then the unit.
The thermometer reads 65; °C
